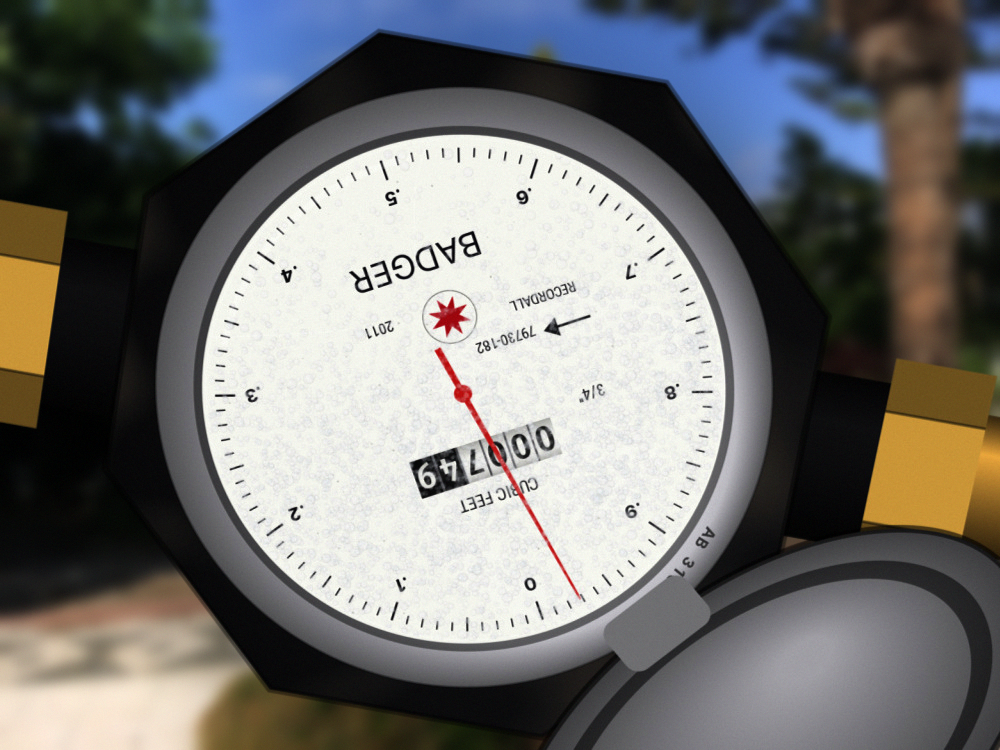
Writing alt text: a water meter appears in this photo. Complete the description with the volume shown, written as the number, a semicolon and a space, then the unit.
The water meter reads 748.97; ft³
